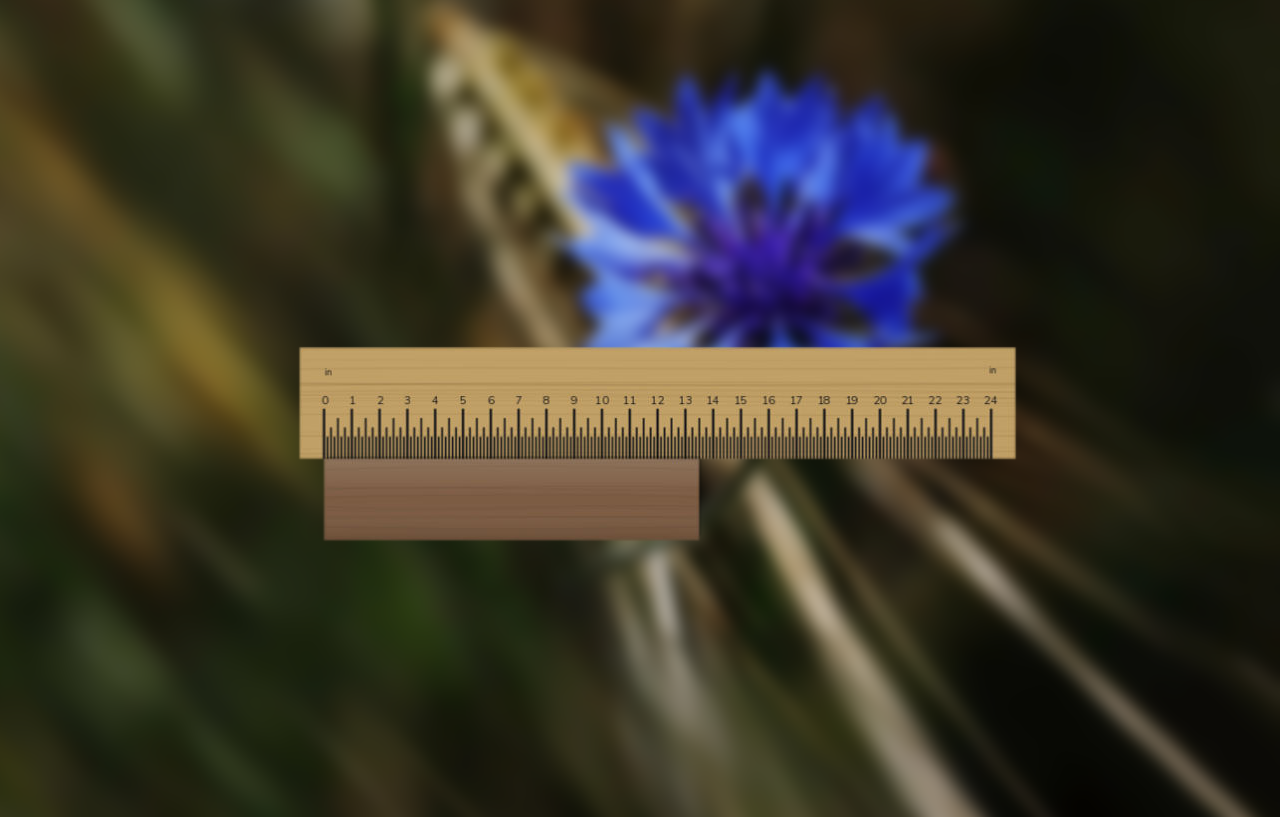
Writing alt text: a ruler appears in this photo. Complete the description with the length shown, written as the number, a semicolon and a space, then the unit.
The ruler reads 13.5; in
